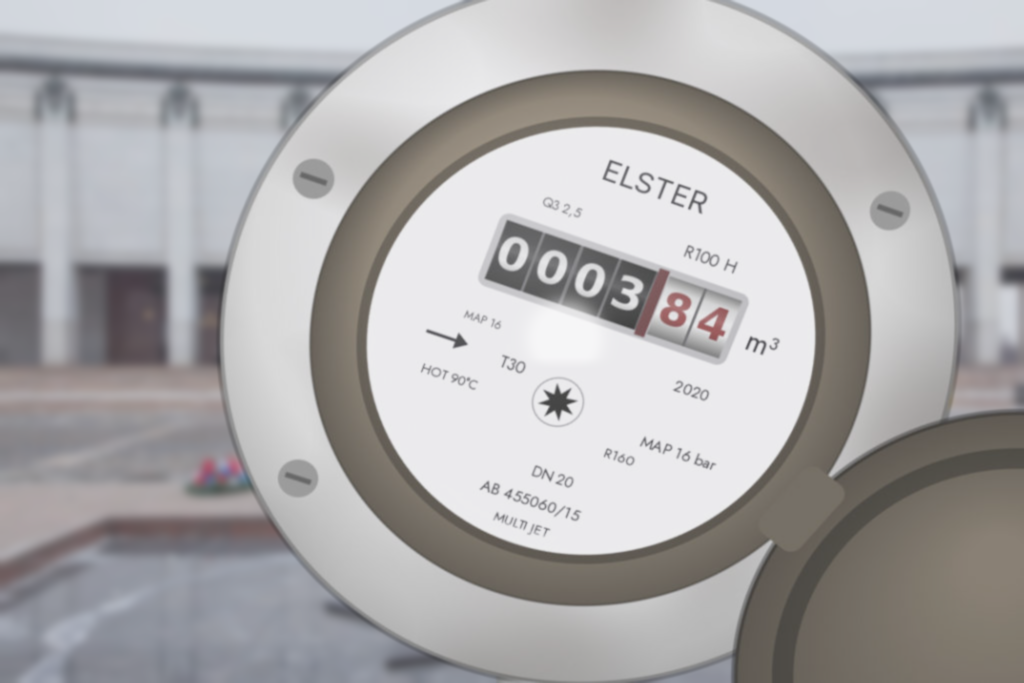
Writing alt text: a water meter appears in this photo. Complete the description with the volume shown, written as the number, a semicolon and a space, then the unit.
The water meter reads 3.84; m³
